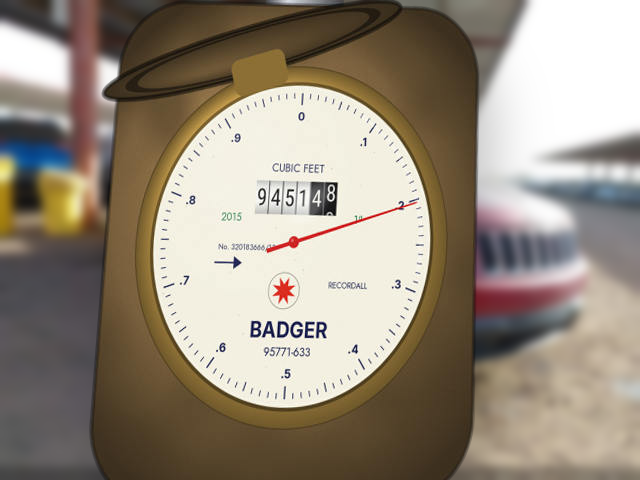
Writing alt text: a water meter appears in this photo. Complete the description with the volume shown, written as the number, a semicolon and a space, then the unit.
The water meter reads 945148.20; ft³
